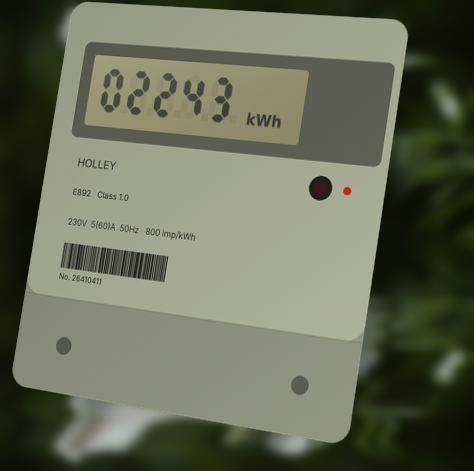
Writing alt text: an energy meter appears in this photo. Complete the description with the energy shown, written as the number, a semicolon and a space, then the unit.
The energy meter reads 2243; kWh
